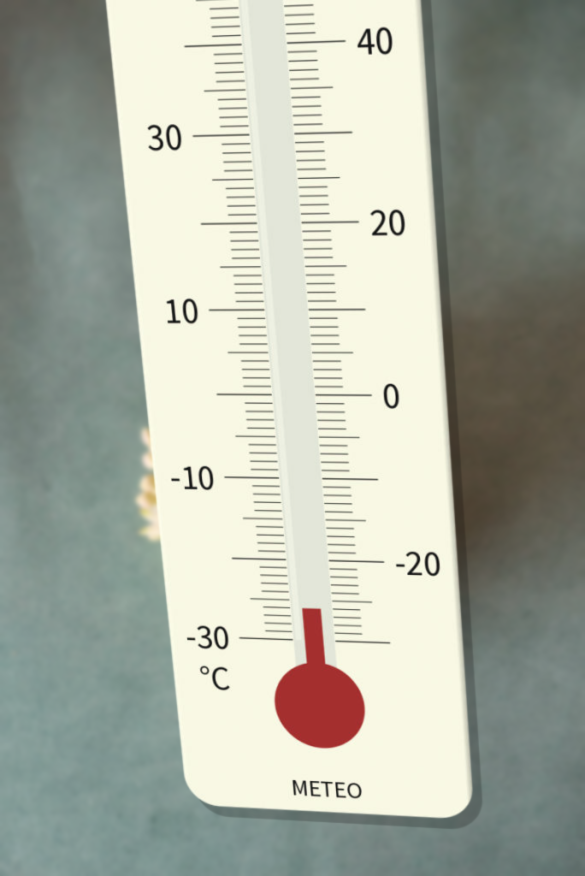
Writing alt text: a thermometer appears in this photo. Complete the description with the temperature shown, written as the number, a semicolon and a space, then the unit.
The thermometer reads -26; °C
